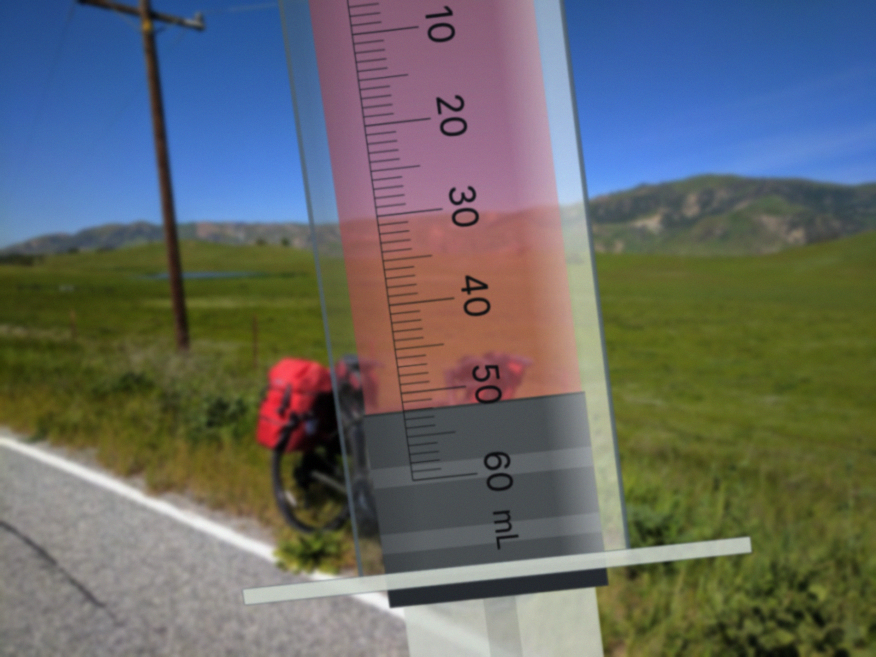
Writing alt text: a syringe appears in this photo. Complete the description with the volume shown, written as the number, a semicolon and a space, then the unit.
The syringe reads 52; mL
